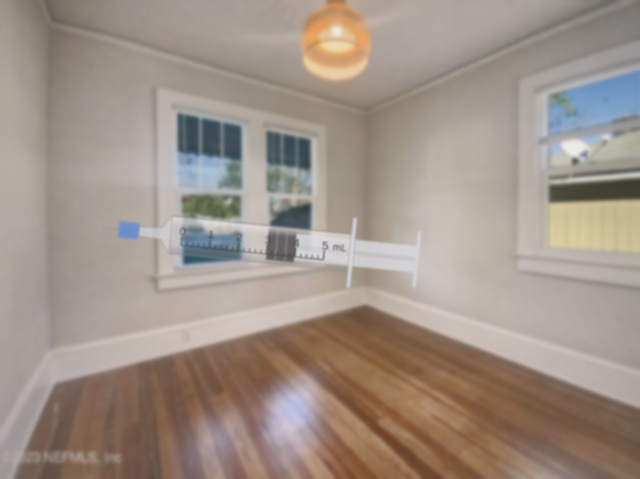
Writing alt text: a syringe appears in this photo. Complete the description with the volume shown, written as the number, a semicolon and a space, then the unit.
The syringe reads 3; mL
